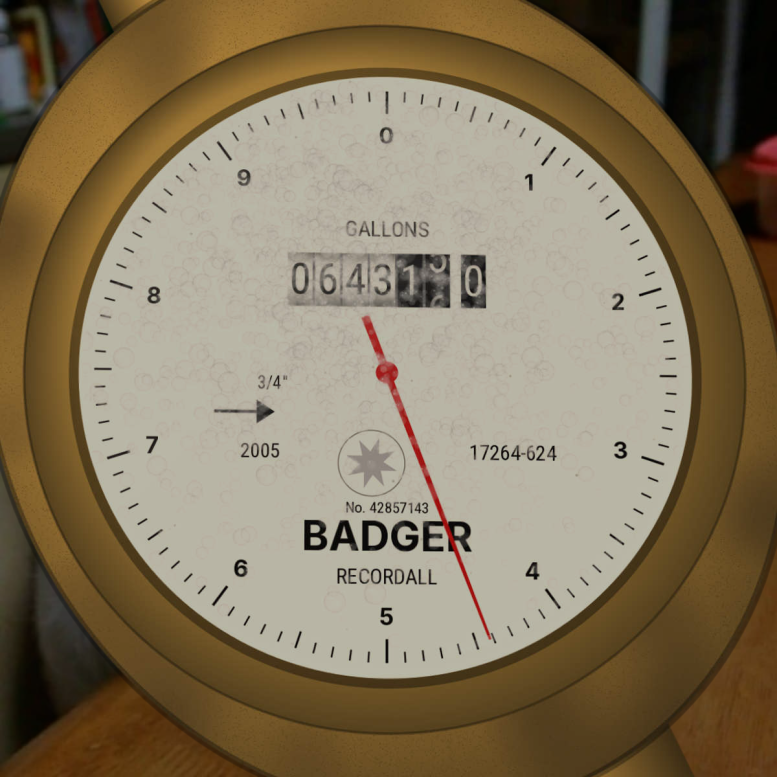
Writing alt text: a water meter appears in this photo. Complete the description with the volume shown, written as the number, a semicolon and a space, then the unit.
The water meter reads 643154.4; gal
